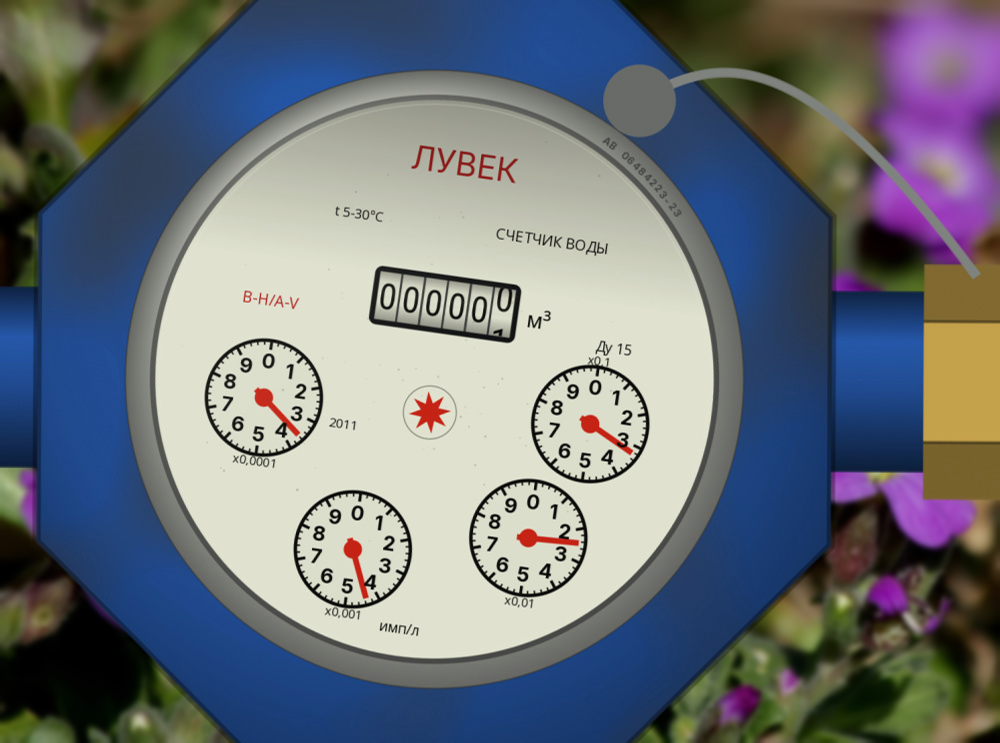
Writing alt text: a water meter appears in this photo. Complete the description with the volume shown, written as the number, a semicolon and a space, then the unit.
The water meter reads 0.3243; m³
